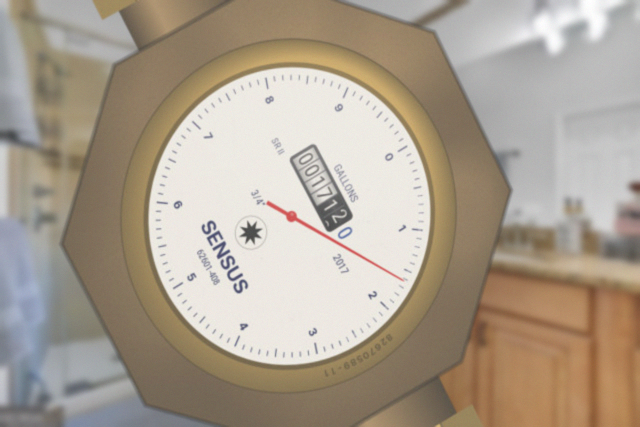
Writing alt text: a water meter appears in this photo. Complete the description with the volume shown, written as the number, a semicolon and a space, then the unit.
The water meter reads 17121.6; gal
